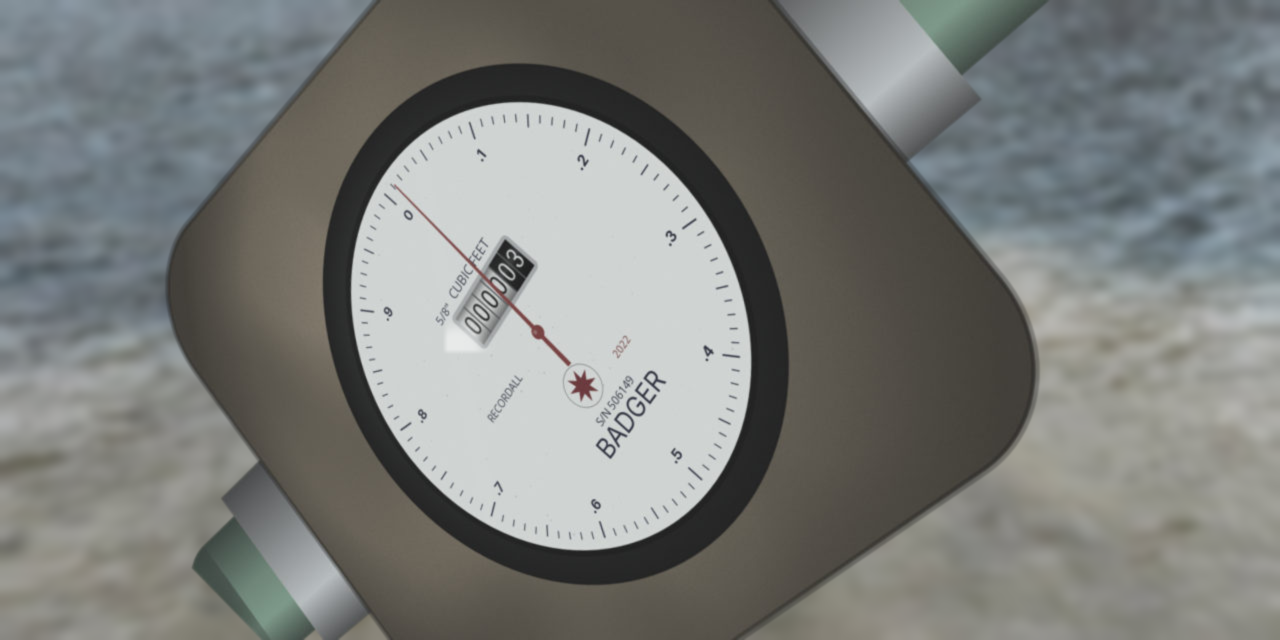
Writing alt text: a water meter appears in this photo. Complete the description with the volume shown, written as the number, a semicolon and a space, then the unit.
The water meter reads 3.01; ft³
